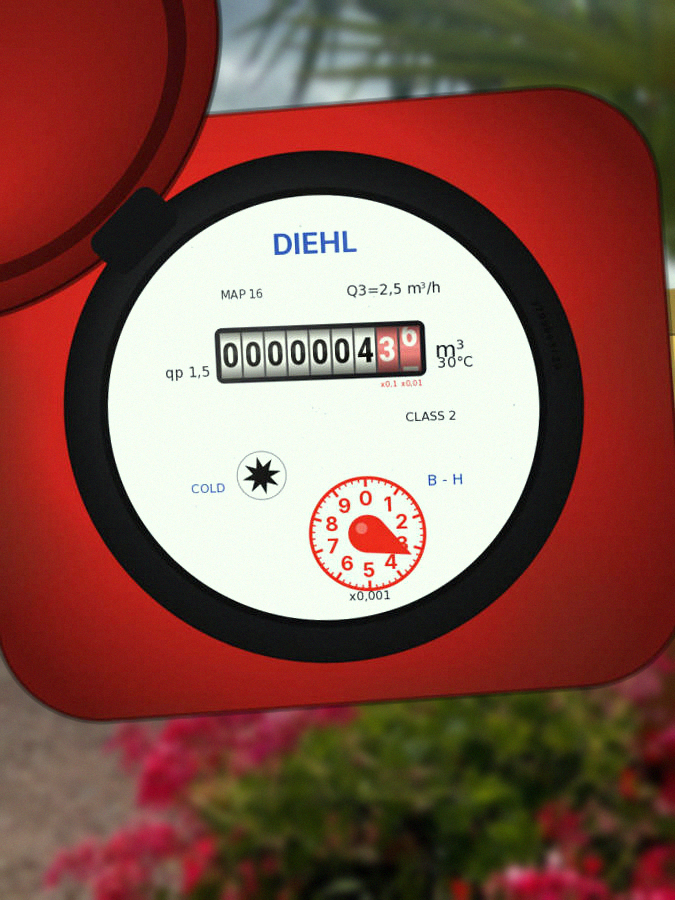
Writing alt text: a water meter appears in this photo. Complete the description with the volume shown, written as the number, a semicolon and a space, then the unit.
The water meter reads 4.363; m³
